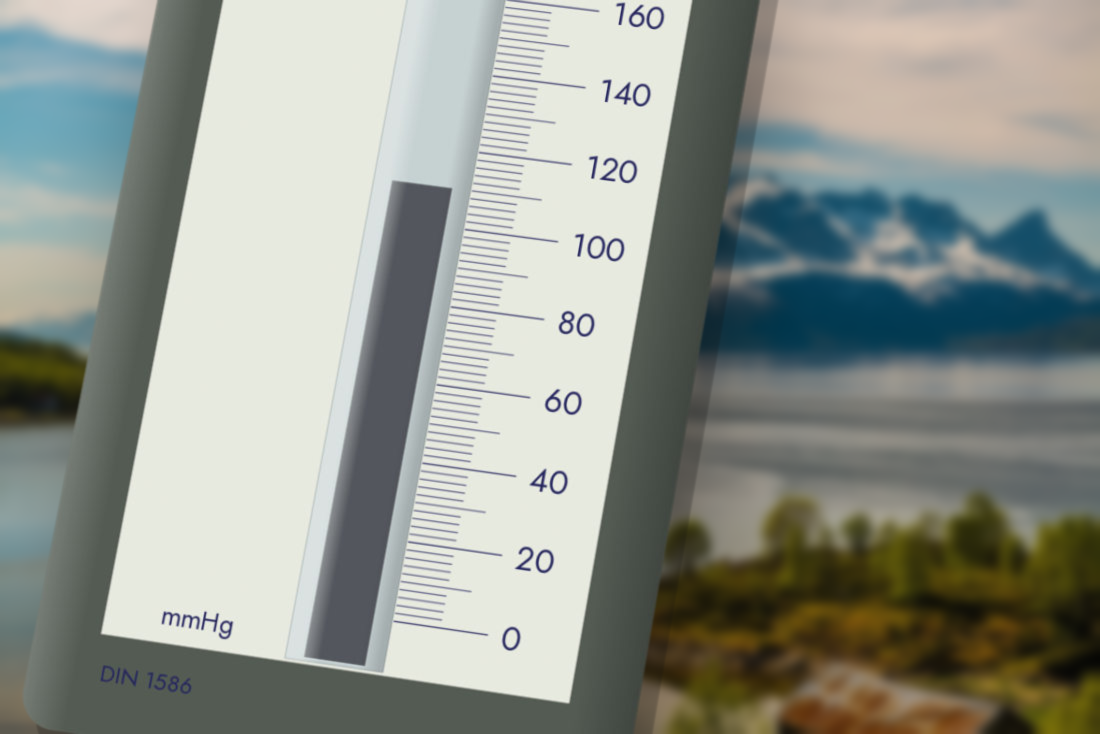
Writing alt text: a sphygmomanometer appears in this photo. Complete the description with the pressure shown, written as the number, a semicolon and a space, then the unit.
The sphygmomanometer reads 110; mmHg
